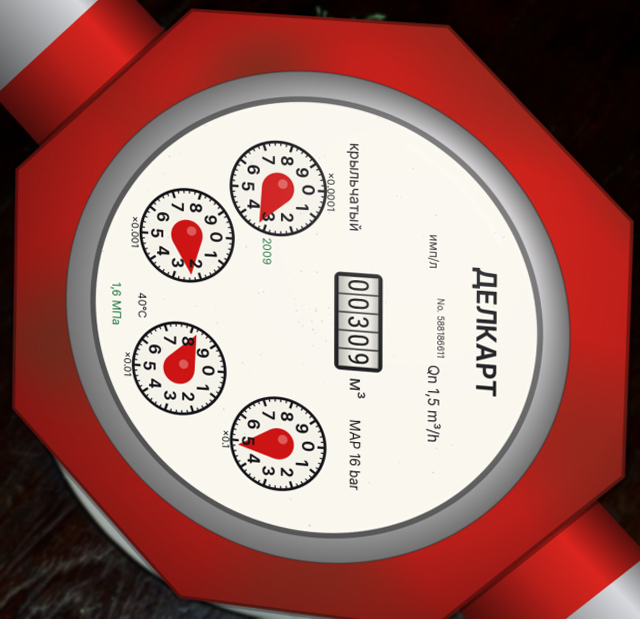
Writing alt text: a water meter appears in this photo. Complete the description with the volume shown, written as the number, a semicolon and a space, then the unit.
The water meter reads 309.4823; m³
